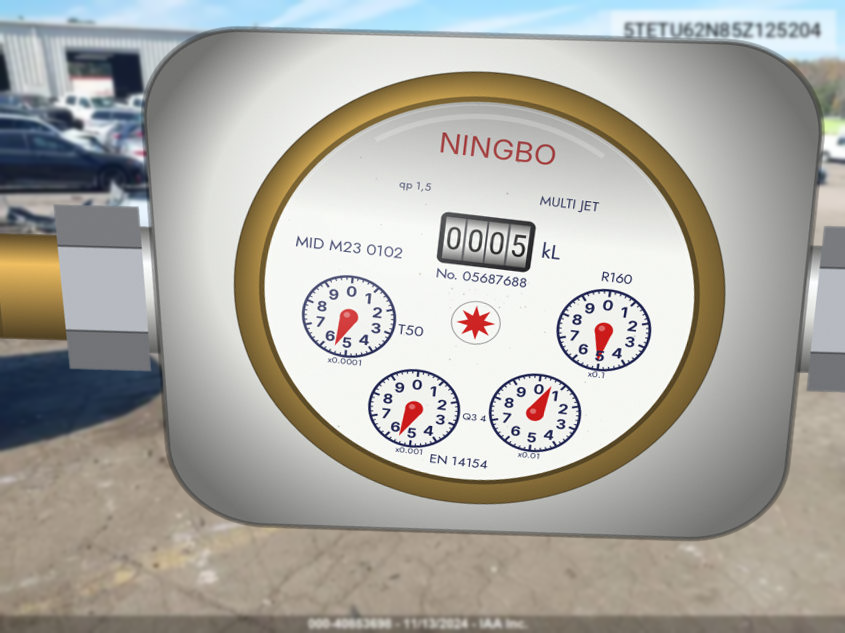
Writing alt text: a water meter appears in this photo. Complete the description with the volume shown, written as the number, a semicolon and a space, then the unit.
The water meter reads 5.5055; kL
